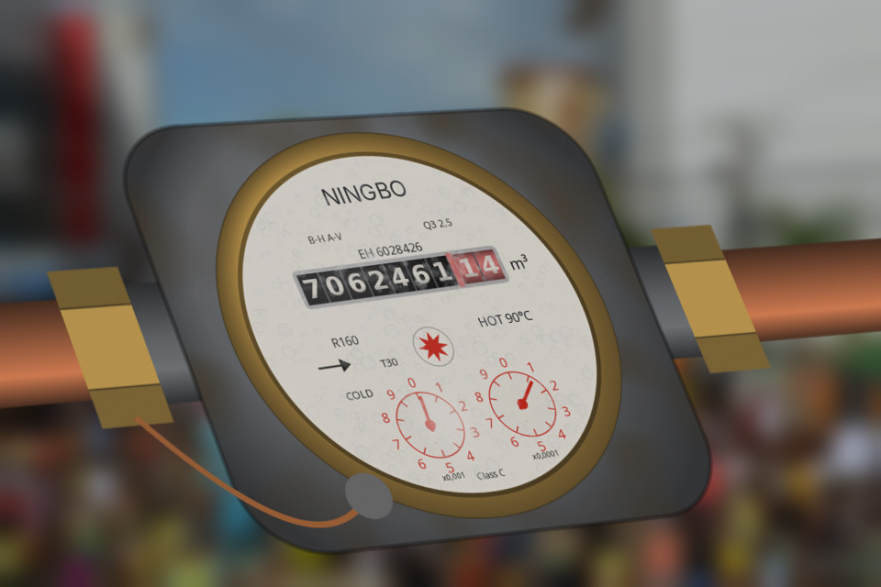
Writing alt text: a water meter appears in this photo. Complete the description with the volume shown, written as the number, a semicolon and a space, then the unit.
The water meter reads 7062461.1401; m³
